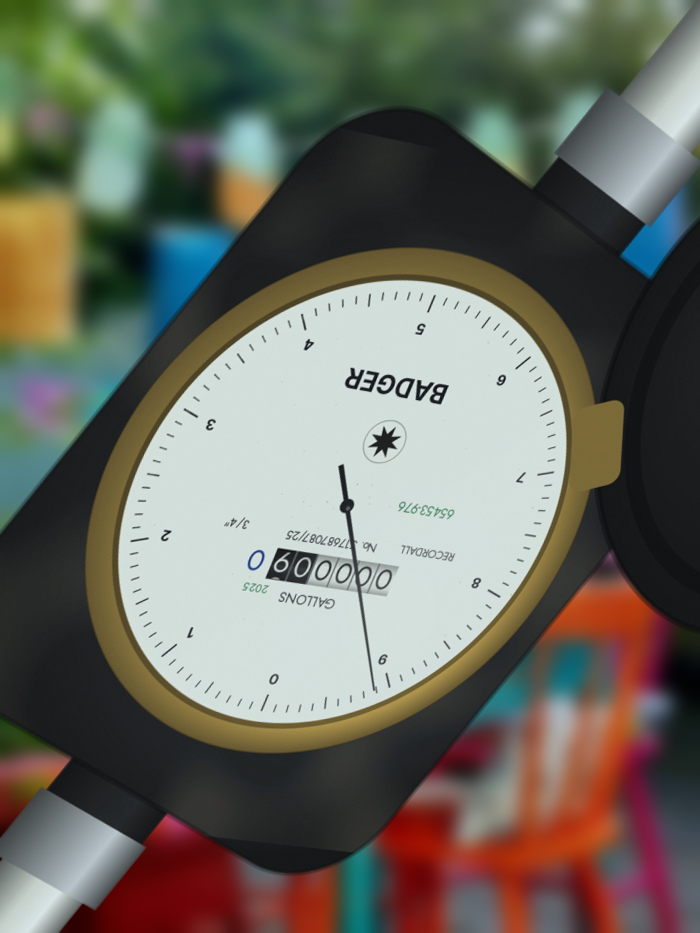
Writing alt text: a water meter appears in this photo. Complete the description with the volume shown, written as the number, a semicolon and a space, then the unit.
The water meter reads 89.1; gal
